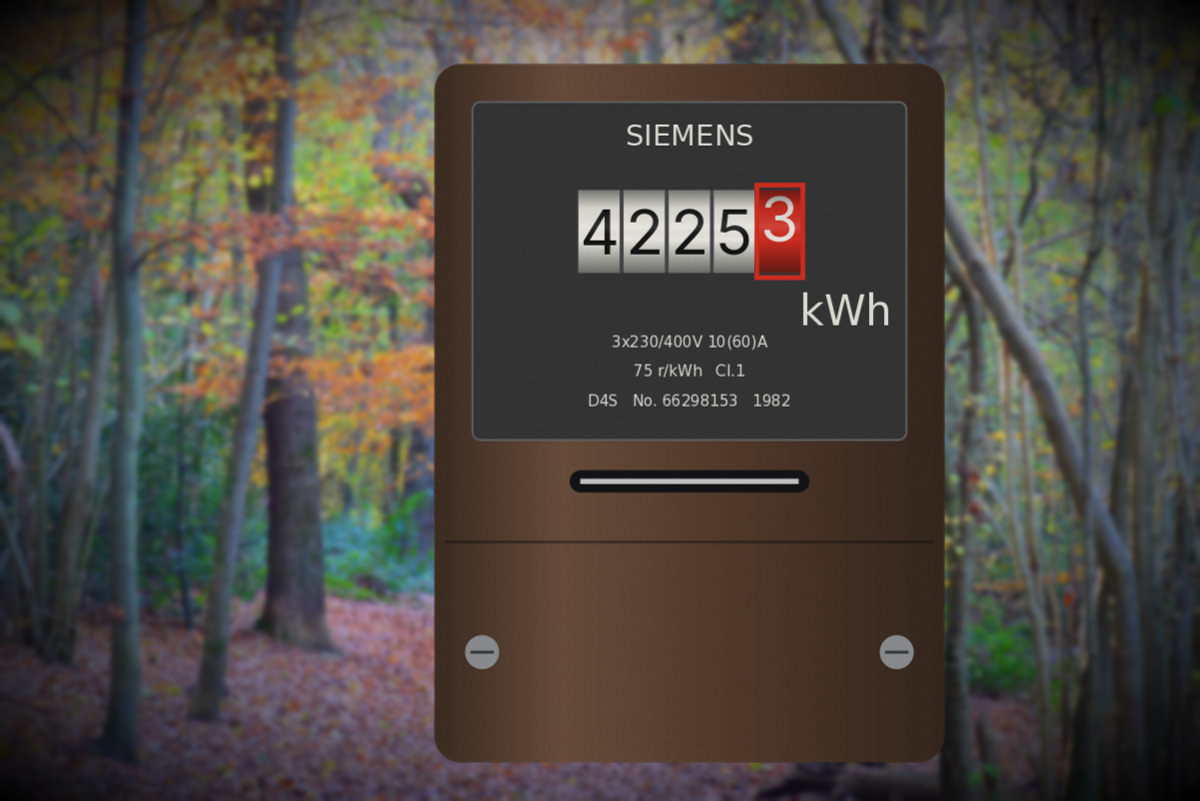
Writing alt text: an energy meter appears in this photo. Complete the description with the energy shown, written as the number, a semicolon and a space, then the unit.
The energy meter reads 4225.3; kWh
